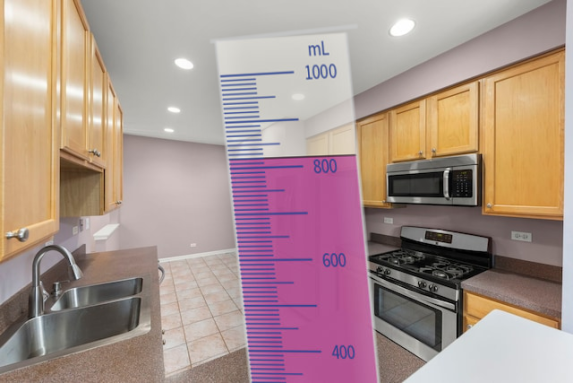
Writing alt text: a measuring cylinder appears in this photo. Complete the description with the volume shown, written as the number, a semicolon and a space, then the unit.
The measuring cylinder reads 820; mL
